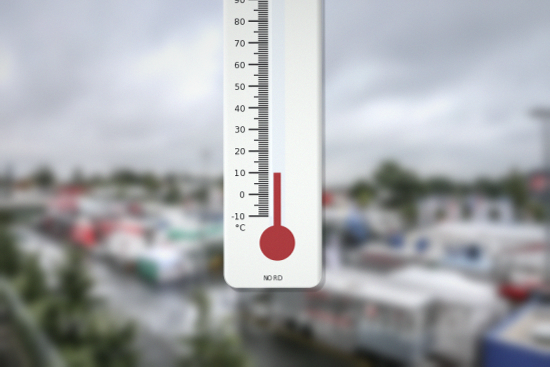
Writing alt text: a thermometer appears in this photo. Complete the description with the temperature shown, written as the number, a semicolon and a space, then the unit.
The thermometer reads 10; °C
